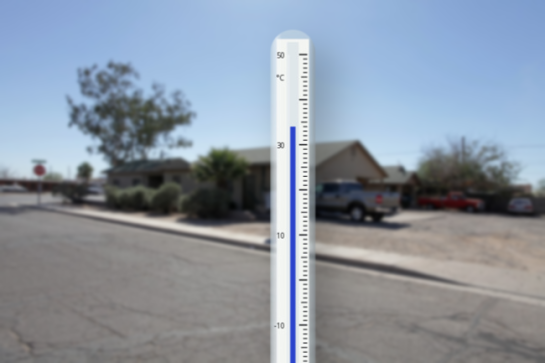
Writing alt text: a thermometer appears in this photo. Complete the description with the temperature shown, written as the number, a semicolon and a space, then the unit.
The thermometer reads 34; °C
